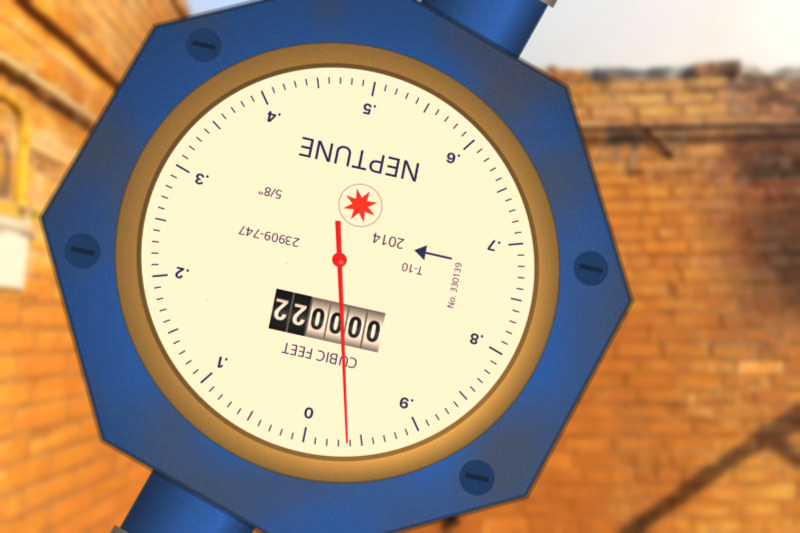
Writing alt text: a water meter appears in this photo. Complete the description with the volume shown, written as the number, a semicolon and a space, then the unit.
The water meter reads 21.96; ft³
